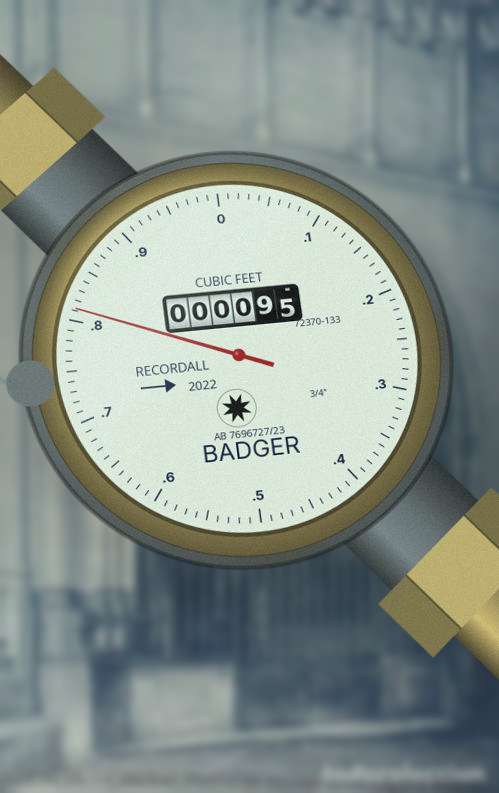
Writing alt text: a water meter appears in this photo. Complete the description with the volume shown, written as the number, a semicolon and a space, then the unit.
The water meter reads 94.81; ft³
